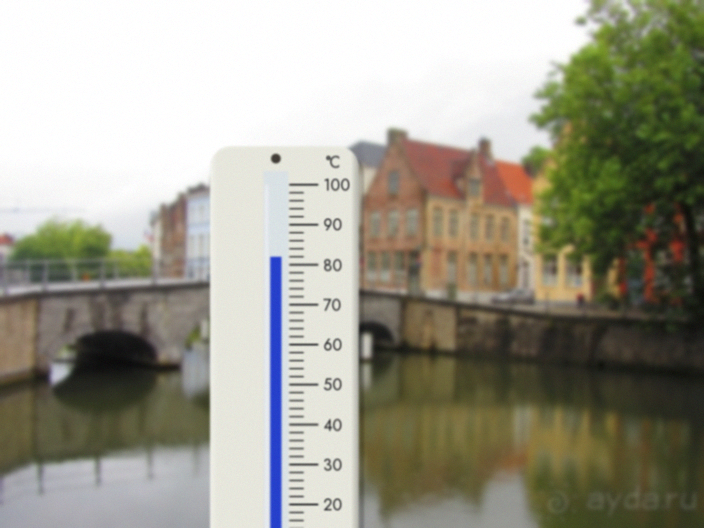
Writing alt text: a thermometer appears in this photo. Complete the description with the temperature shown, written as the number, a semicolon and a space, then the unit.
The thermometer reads 82; °C
